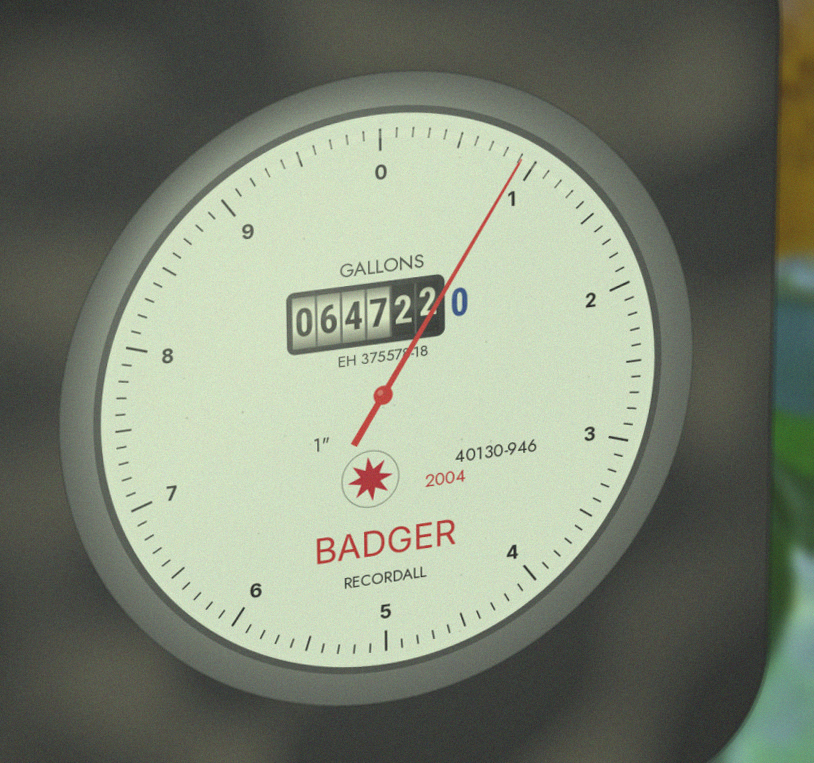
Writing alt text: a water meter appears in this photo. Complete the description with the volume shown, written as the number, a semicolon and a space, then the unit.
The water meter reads 647220.9; gal
